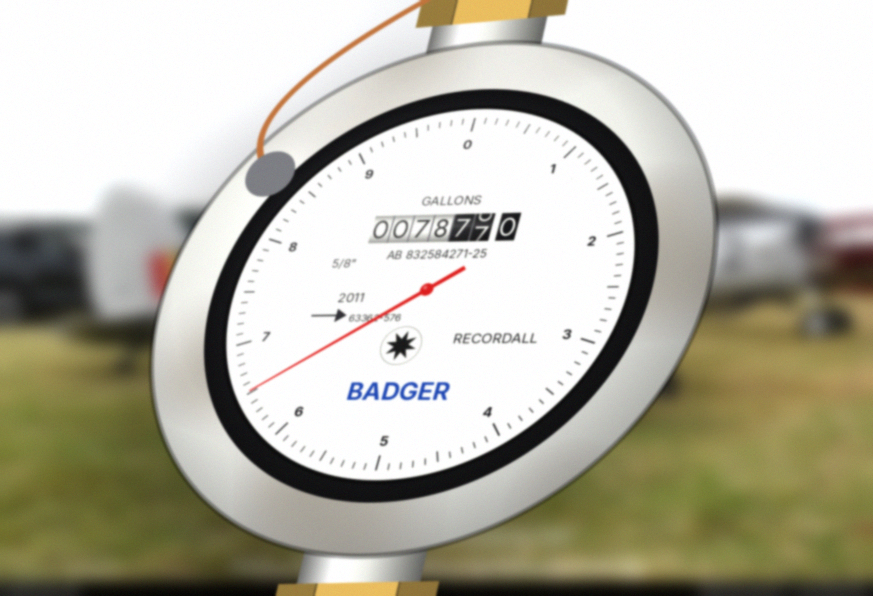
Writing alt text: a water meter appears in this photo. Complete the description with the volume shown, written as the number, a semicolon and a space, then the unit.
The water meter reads 78766.5; gal
